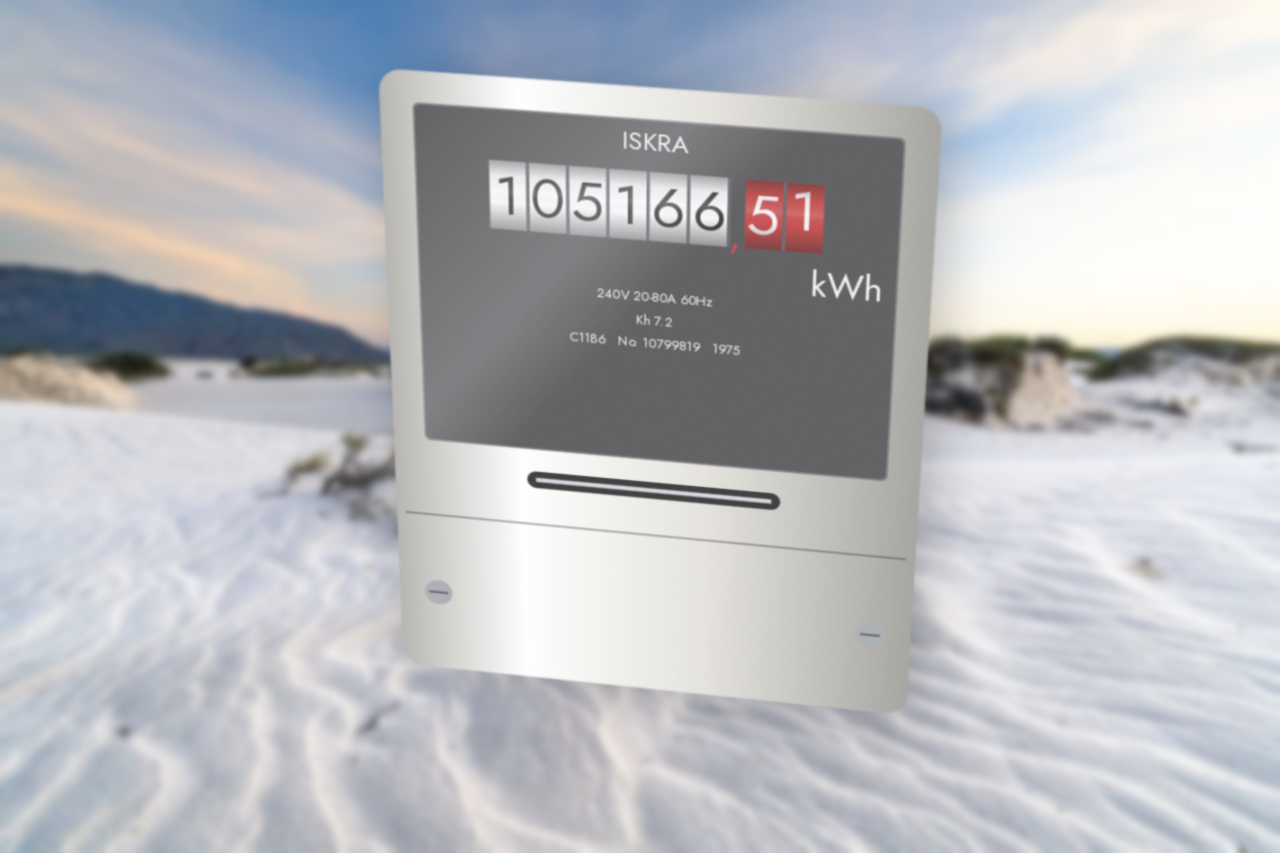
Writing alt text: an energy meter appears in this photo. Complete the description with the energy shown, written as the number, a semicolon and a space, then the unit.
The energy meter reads 105166.51; kWh
